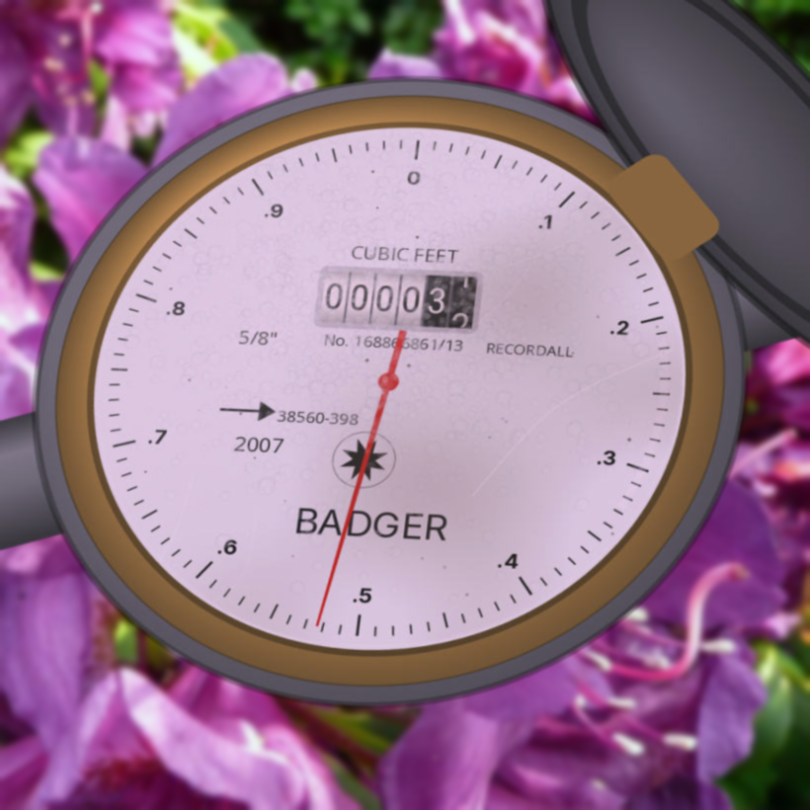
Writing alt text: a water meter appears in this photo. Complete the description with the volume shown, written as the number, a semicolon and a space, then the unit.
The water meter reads 31.52; ft³
